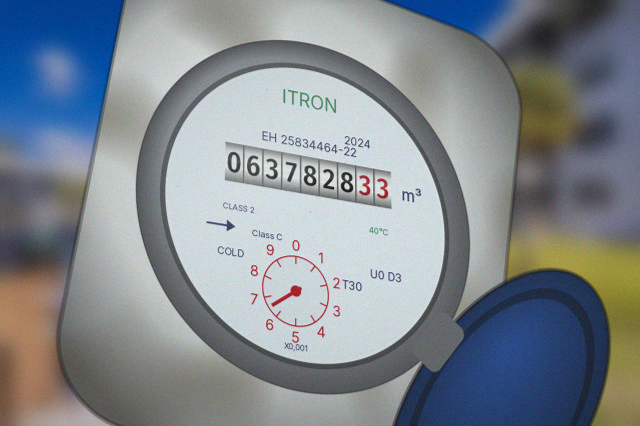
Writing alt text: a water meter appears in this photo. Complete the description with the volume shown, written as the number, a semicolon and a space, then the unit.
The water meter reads 637828.336; m³
